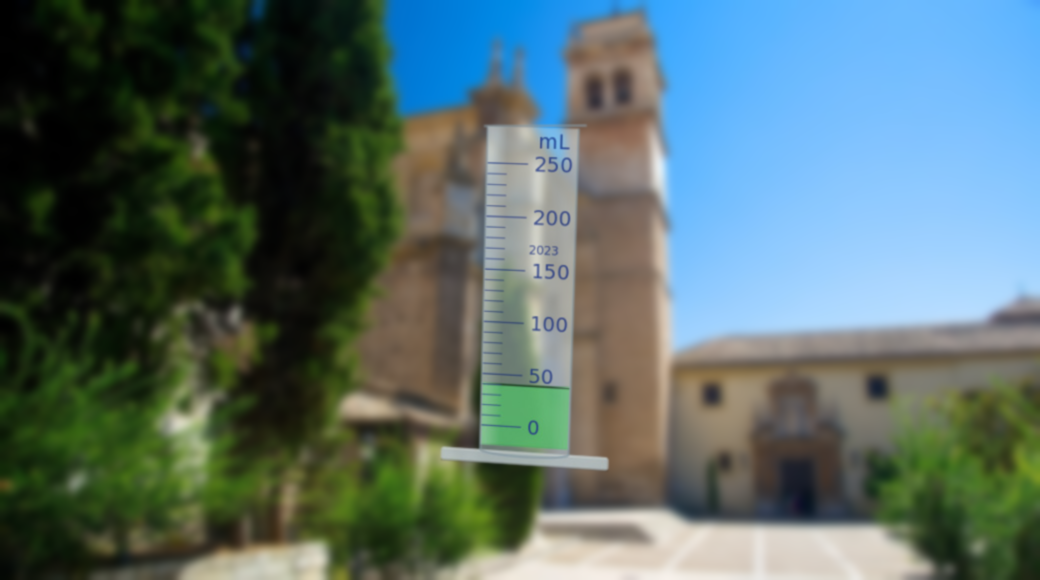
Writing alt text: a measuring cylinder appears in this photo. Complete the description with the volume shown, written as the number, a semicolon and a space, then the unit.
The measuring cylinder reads 40; mL
